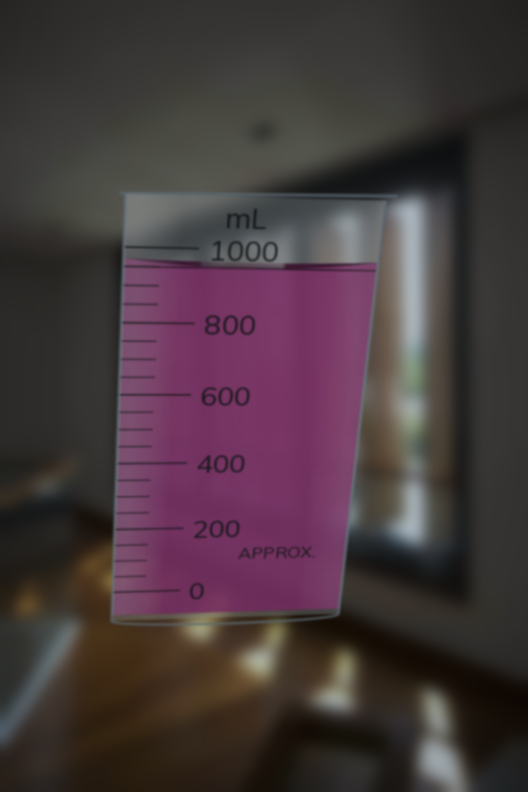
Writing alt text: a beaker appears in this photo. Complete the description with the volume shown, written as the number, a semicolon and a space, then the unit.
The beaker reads 950; mL
